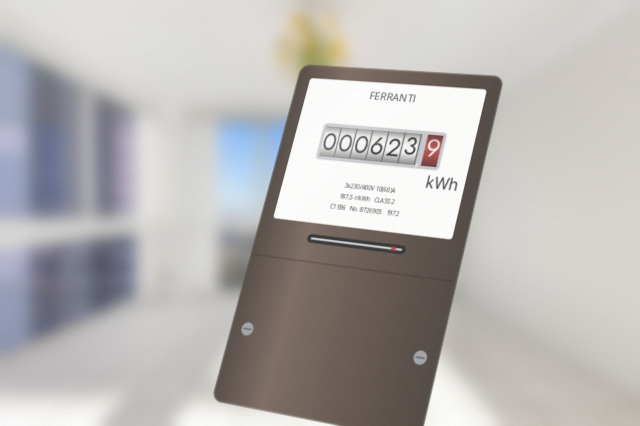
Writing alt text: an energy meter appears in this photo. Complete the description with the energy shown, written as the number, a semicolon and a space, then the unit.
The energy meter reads 623.9; kWh
